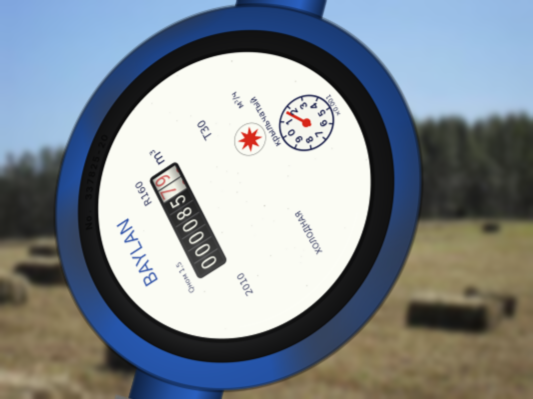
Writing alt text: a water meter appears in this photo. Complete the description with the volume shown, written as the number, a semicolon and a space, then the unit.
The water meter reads 85.791; m³
